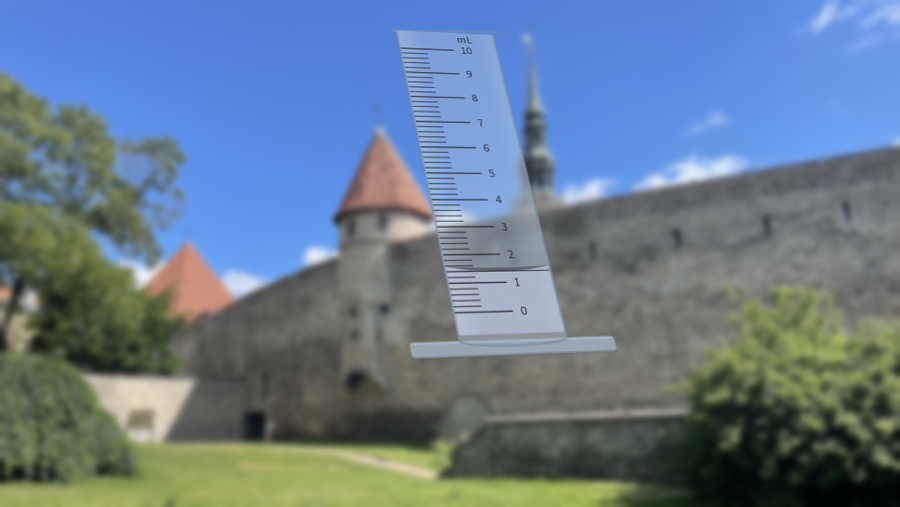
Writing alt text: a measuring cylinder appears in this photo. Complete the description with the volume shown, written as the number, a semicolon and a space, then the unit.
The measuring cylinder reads 1.4; mL
